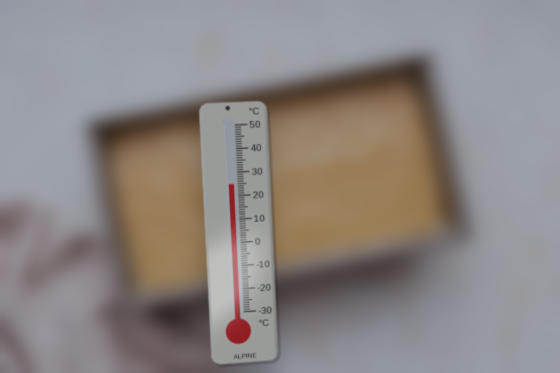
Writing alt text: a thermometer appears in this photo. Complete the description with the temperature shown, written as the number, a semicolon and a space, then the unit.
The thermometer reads 25; °C
